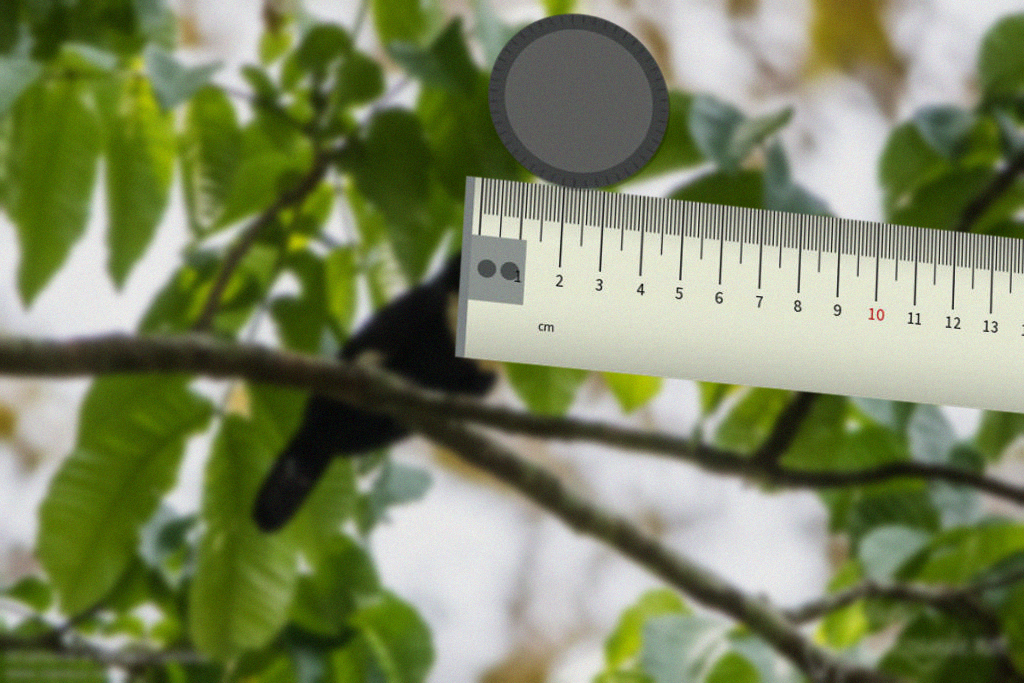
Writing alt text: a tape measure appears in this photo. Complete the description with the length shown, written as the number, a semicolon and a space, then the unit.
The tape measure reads 4.5; cm
